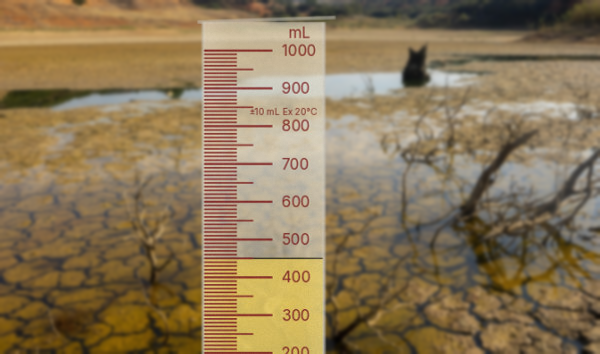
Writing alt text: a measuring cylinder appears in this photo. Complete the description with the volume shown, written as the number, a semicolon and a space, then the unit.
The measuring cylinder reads 450; mL
